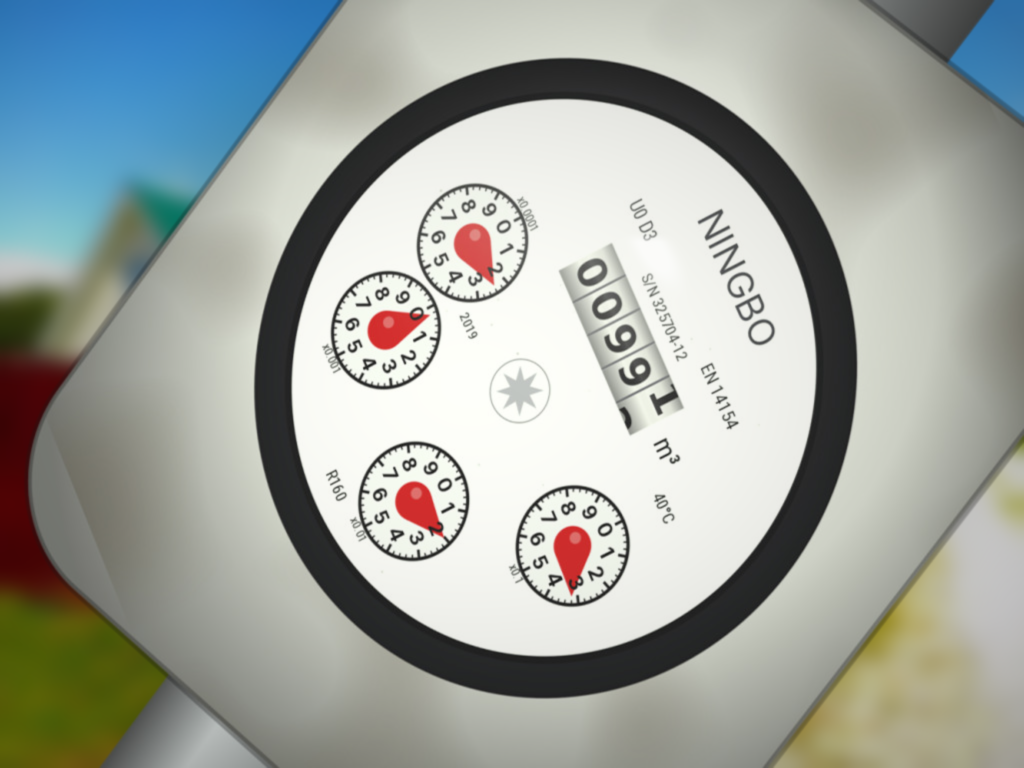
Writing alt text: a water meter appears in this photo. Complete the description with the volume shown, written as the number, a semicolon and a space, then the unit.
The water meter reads 991.3202; m³
